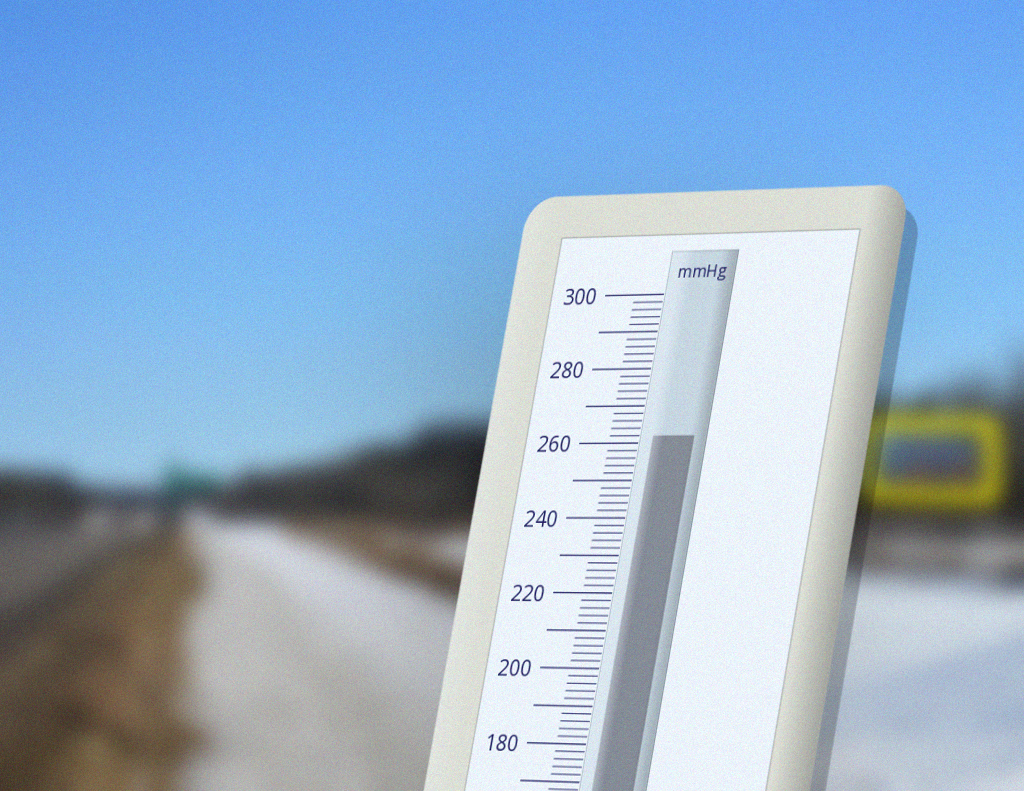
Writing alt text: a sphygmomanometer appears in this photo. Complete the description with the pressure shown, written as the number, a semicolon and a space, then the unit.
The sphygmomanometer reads 262; mmHg
